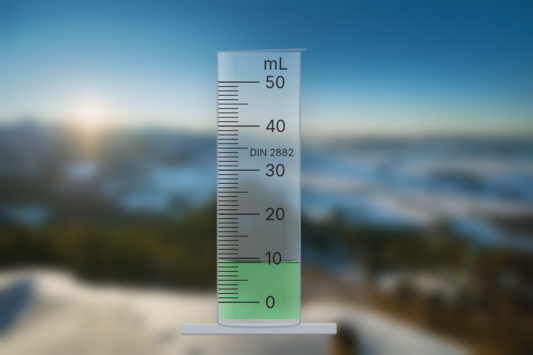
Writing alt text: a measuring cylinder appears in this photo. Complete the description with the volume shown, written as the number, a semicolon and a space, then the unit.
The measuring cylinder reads 9; mL
